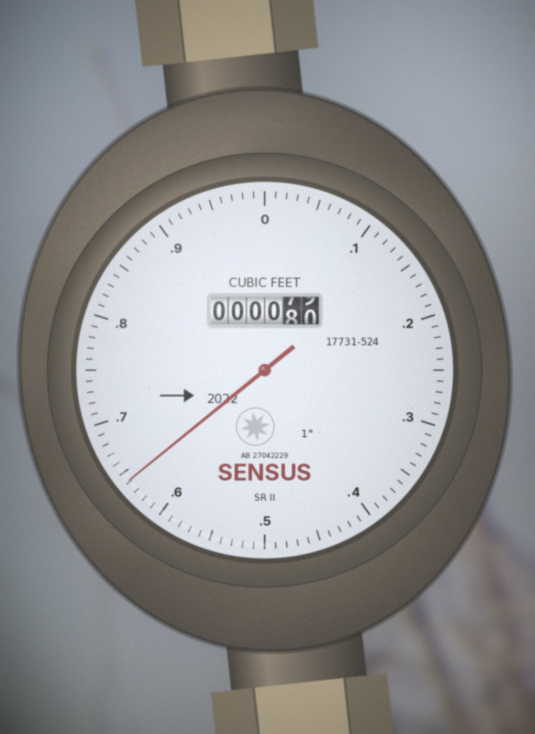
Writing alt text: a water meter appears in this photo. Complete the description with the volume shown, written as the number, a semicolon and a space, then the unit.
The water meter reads 79.64; ft³
